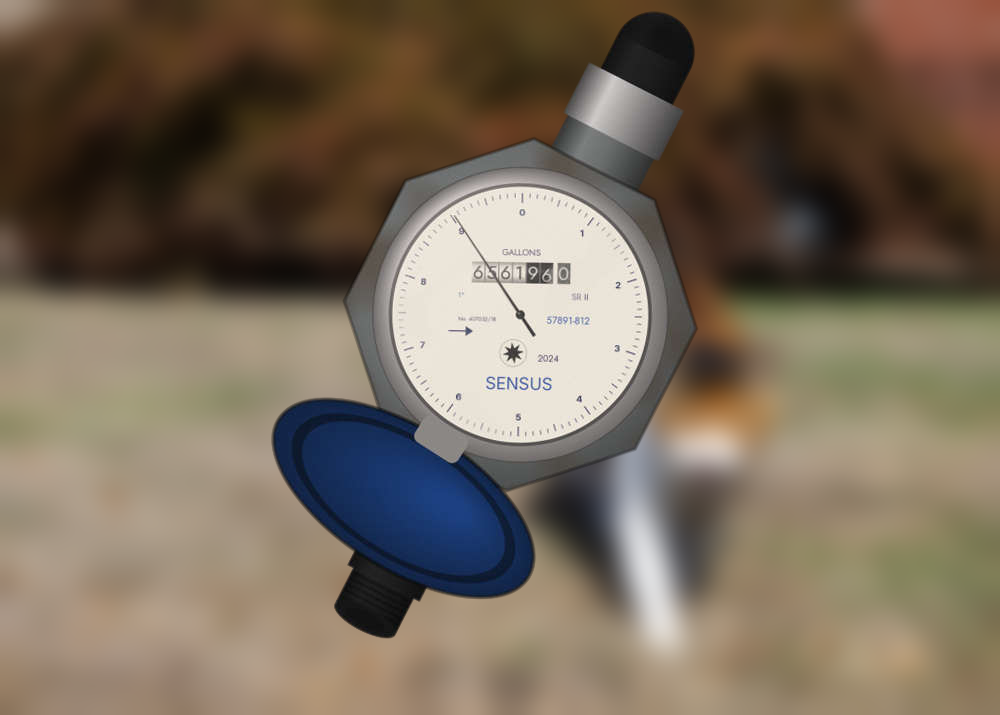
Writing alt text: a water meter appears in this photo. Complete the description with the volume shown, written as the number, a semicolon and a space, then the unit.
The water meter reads 6561959.0; gal
